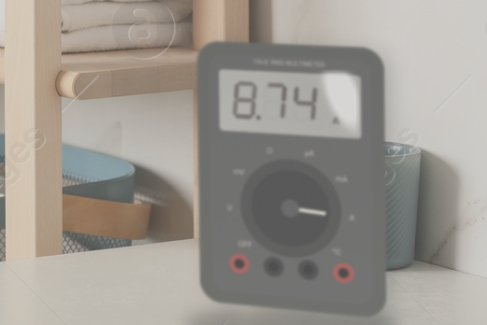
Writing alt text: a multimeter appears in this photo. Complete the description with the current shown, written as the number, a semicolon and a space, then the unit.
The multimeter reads 8.74; A
